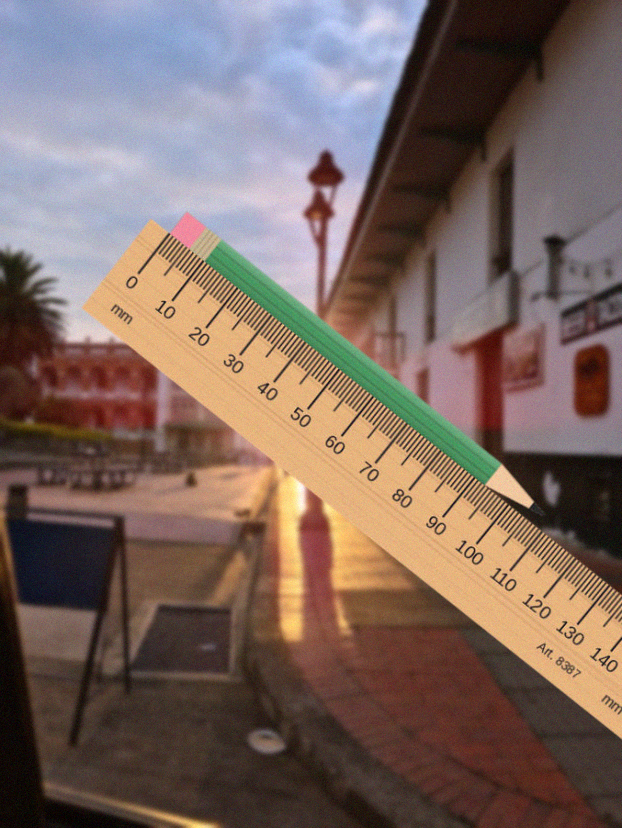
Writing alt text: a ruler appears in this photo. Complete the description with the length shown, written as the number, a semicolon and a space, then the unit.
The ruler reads 108; mm
